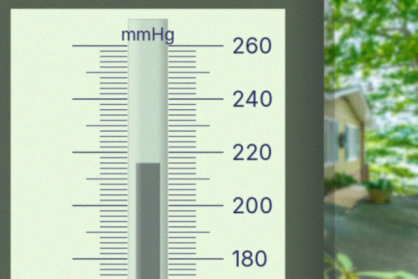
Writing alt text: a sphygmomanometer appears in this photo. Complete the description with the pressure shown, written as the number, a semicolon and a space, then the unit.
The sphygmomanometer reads 216; mmHg
